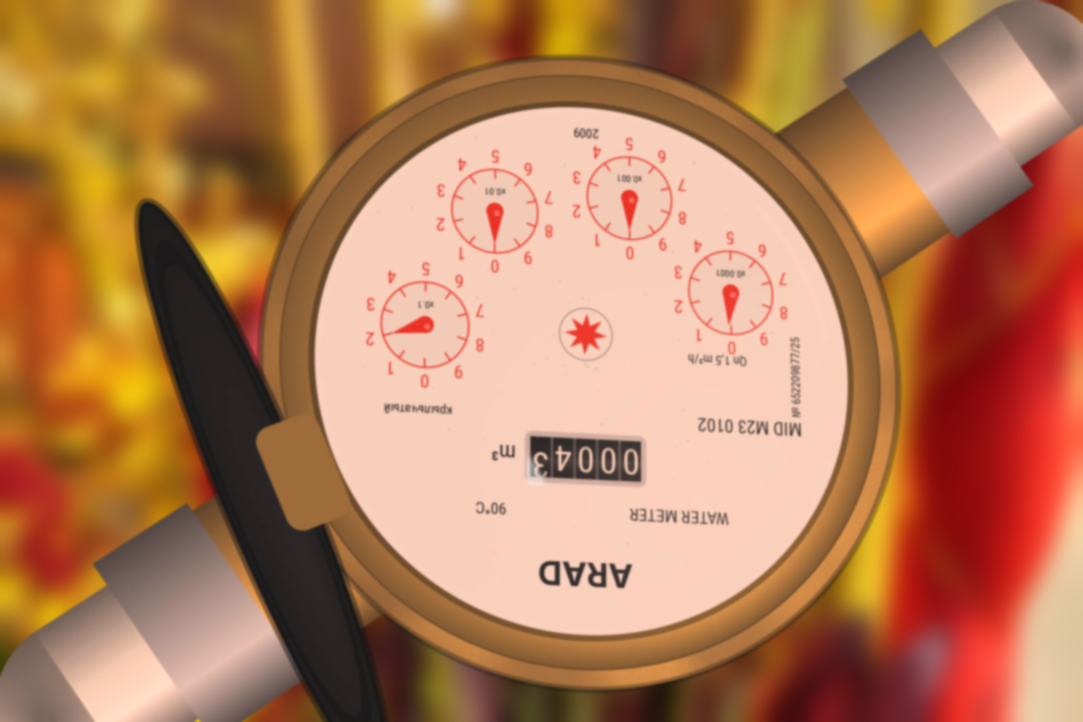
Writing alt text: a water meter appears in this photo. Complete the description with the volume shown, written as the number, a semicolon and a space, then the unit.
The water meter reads 43.2000; m³
